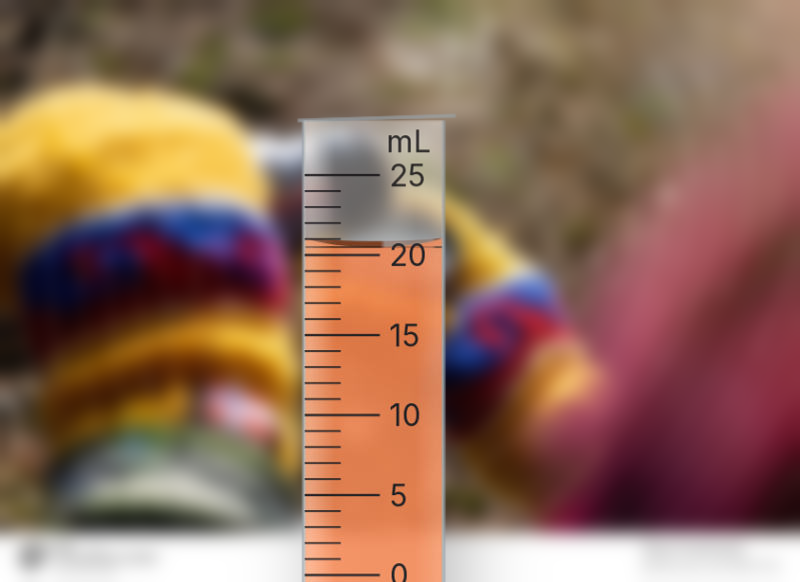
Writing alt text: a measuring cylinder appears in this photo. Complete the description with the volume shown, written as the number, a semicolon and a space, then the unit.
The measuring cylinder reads 20.5; mL
